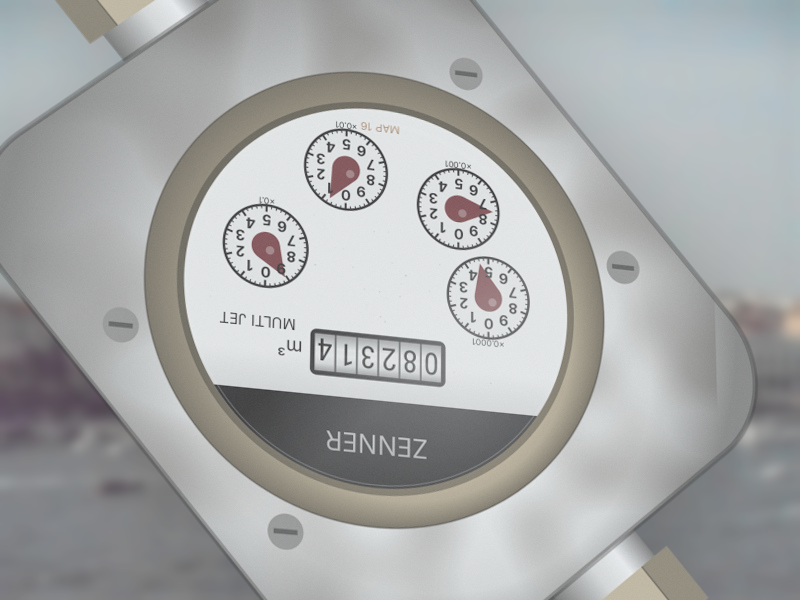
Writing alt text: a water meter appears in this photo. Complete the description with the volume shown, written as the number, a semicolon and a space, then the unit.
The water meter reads 82313.9074; m³
